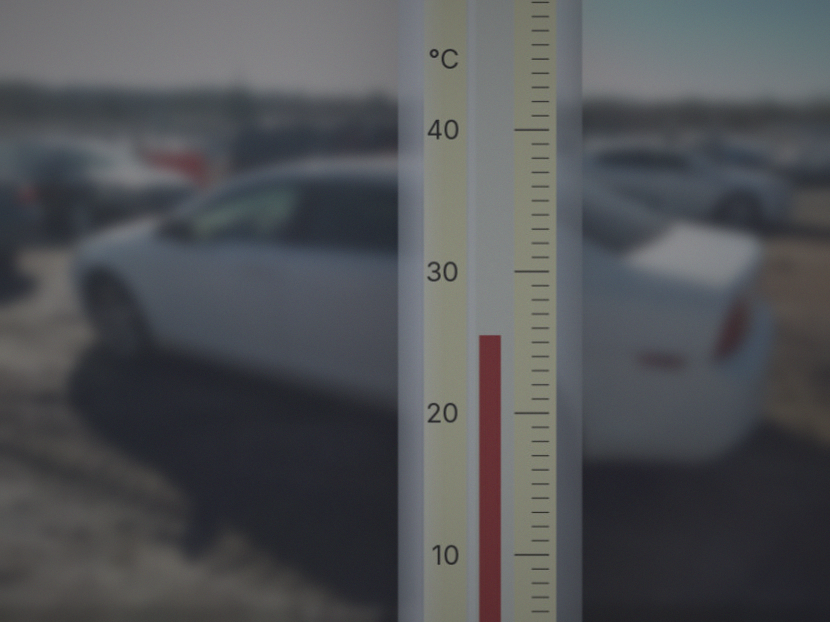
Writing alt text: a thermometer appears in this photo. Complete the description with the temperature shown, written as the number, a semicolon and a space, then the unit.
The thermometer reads 25.5; °C
